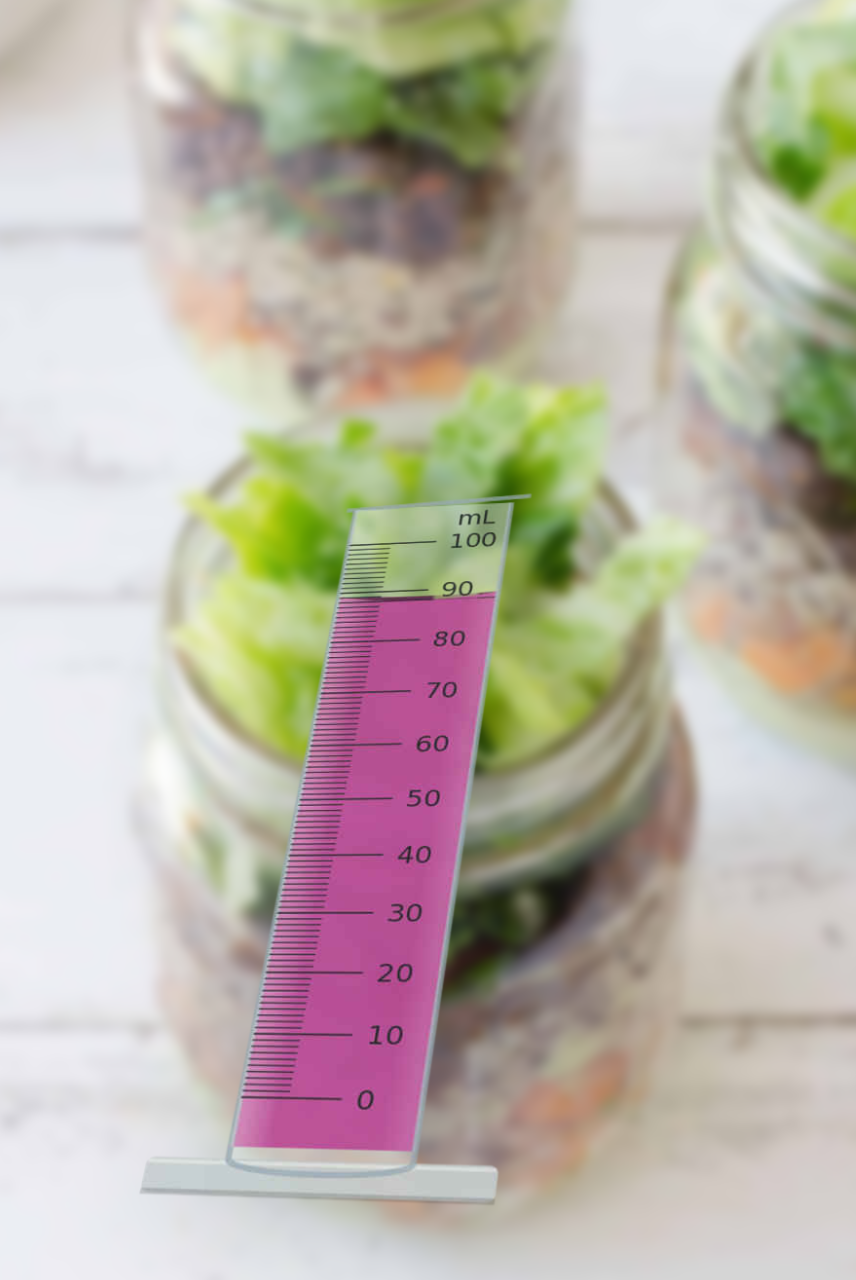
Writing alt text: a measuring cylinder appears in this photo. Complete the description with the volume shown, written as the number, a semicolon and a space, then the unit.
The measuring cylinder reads 88; mL
